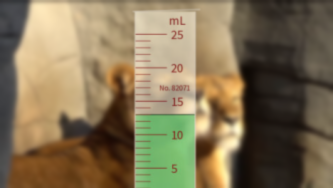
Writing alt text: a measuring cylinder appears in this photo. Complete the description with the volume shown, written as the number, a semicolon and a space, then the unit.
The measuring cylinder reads 13; mL
